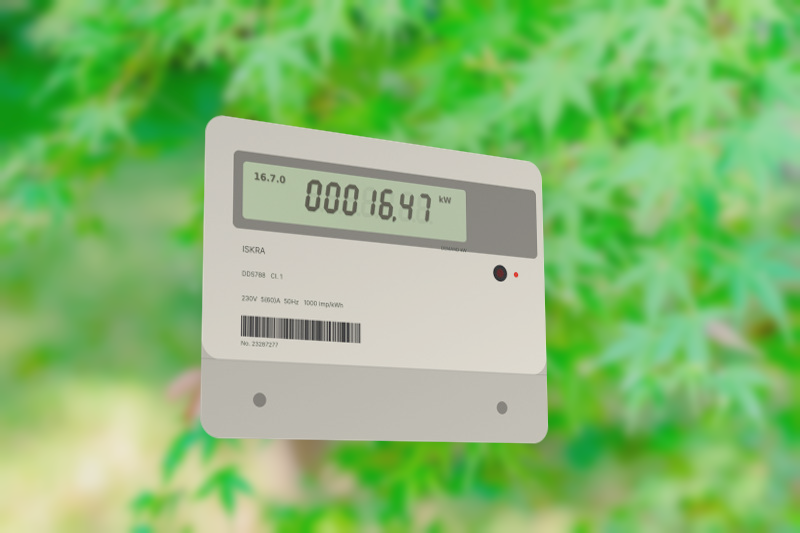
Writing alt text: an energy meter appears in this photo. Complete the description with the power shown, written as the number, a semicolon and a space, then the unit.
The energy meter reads 16.47; kW
